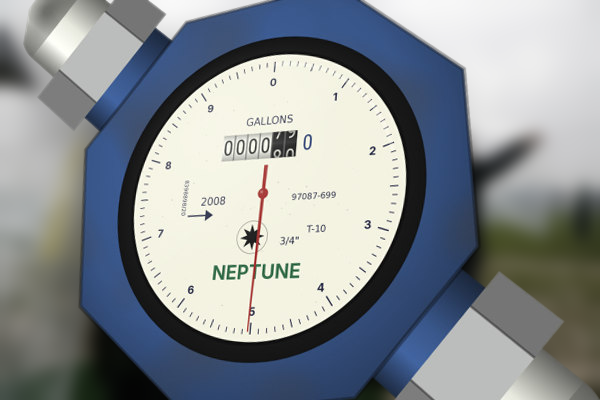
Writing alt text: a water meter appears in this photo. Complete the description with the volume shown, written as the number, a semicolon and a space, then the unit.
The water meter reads 795.0; gal
